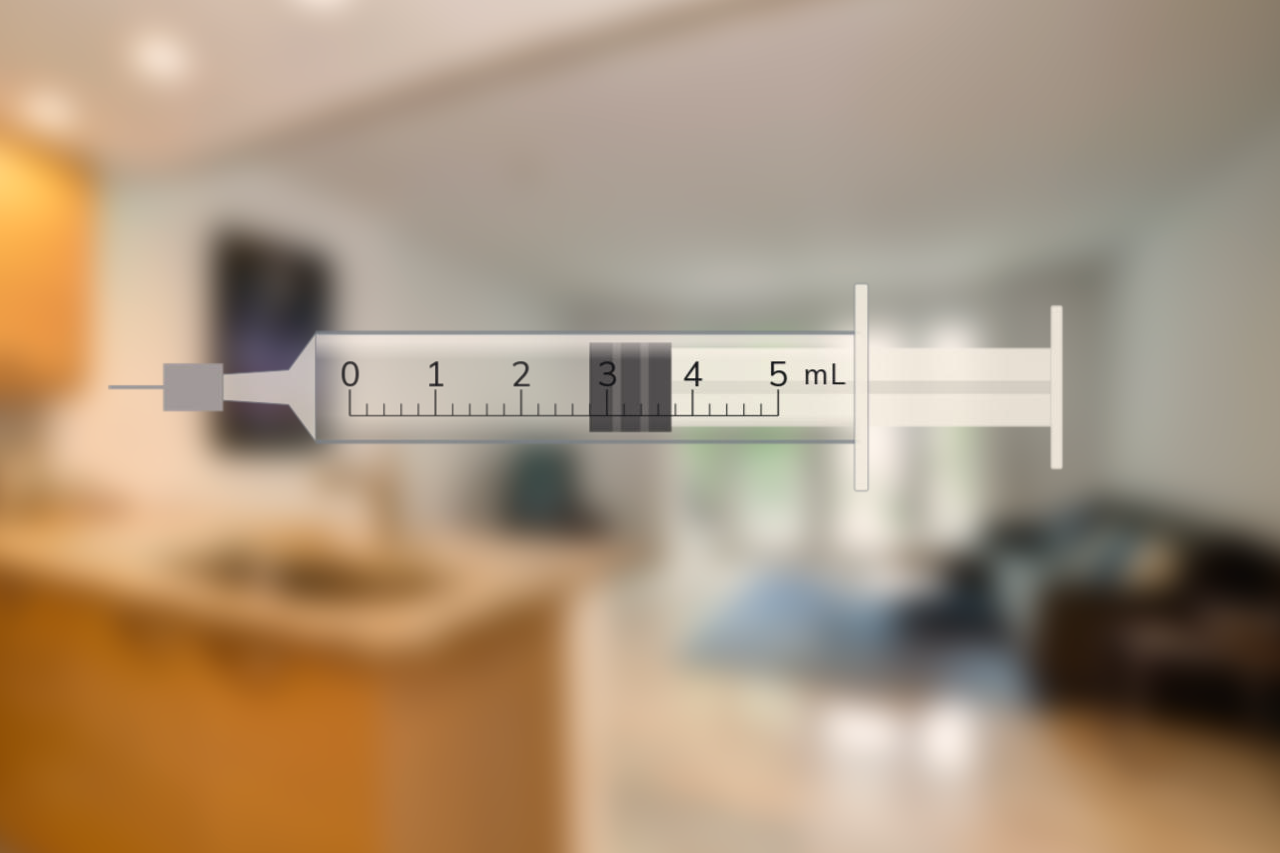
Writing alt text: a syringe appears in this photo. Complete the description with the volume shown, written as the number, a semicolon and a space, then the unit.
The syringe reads 2.8; mL
